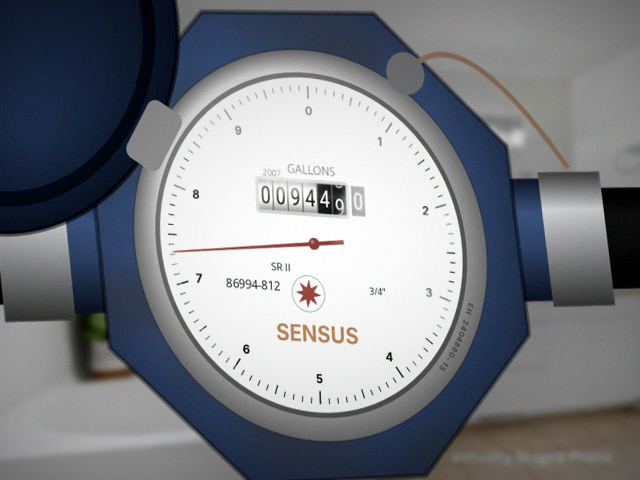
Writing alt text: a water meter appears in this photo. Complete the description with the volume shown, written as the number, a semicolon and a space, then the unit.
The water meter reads 94487.3; gal
